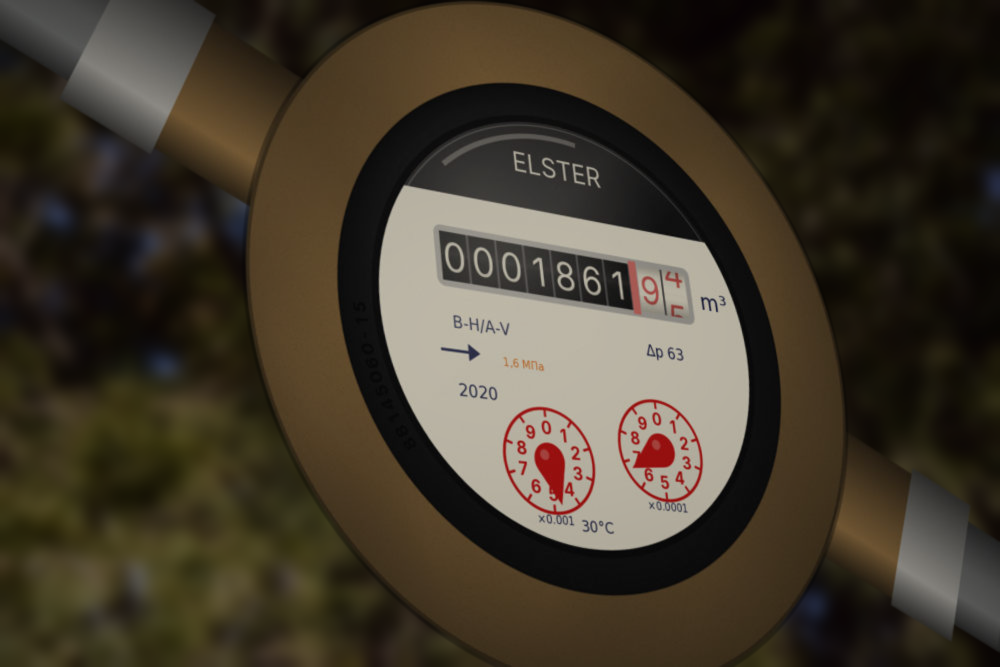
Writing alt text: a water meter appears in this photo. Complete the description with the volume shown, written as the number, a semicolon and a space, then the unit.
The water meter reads 1861.9446; m³
